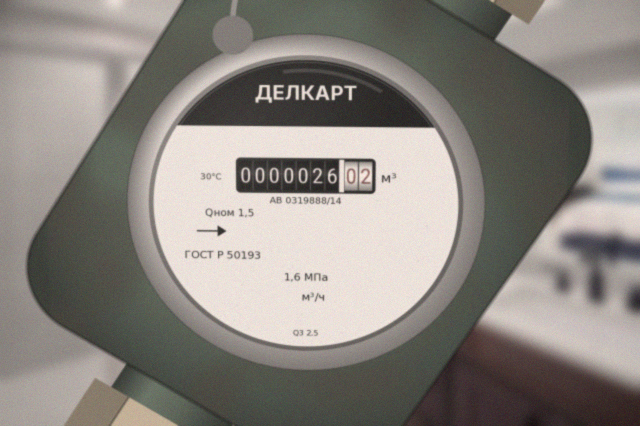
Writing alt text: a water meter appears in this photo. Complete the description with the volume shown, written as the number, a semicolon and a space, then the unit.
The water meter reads 26.02; m³
